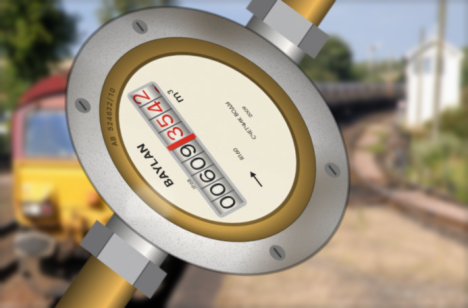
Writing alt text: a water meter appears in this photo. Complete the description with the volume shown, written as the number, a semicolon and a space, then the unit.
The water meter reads 609.3542; m³
